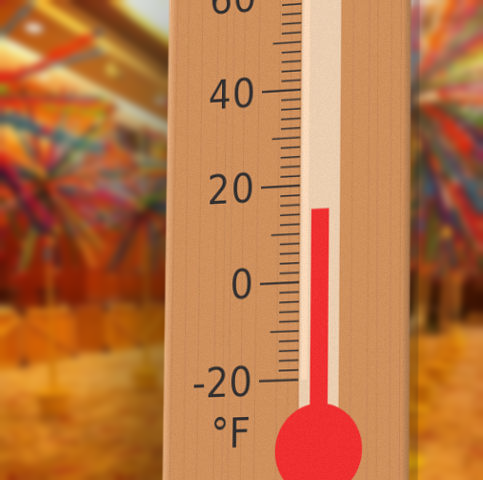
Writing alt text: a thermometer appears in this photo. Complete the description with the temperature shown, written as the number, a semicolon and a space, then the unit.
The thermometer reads 15; °F
